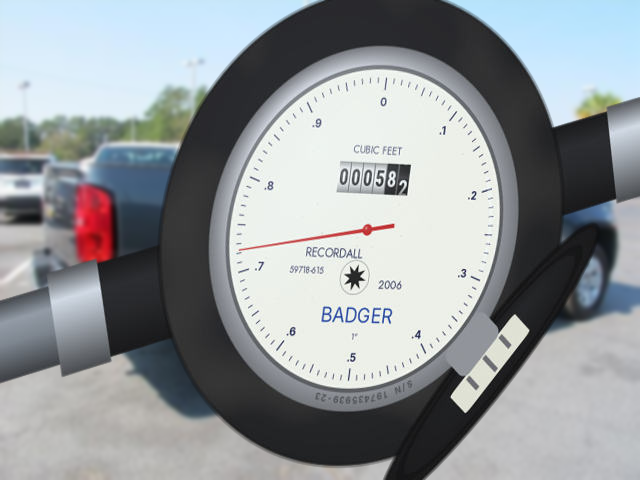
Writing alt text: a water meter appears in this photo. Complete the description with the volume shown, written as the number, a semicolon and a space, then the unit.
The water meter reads 581.72; ft³
